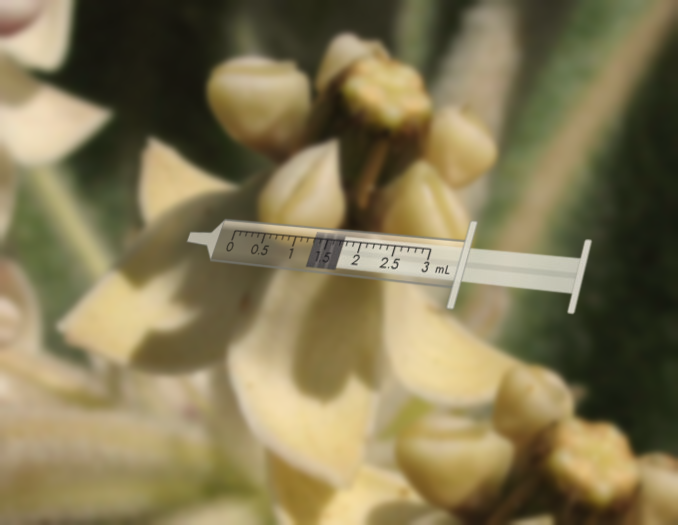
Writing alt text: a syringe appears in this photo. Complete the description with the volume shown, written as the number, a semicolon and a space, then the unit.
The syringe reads 1.3; mL
